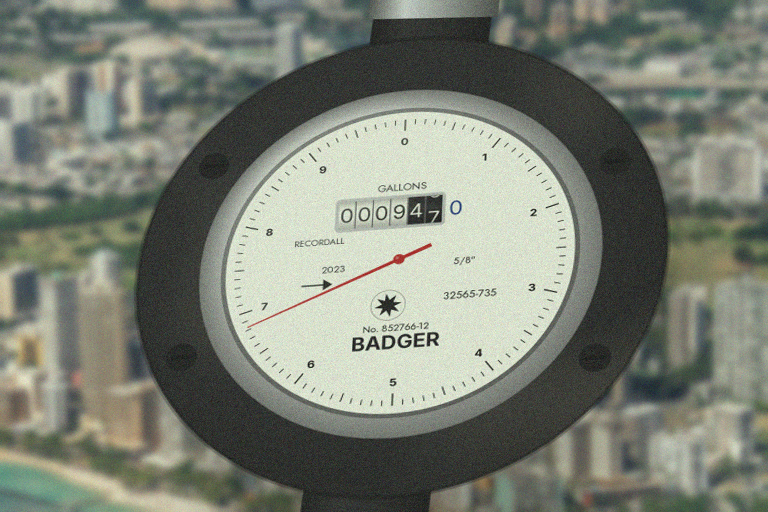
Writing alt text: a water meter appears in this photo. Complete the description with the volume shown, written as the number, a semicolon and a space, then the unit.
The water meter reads 9466.8; gal
